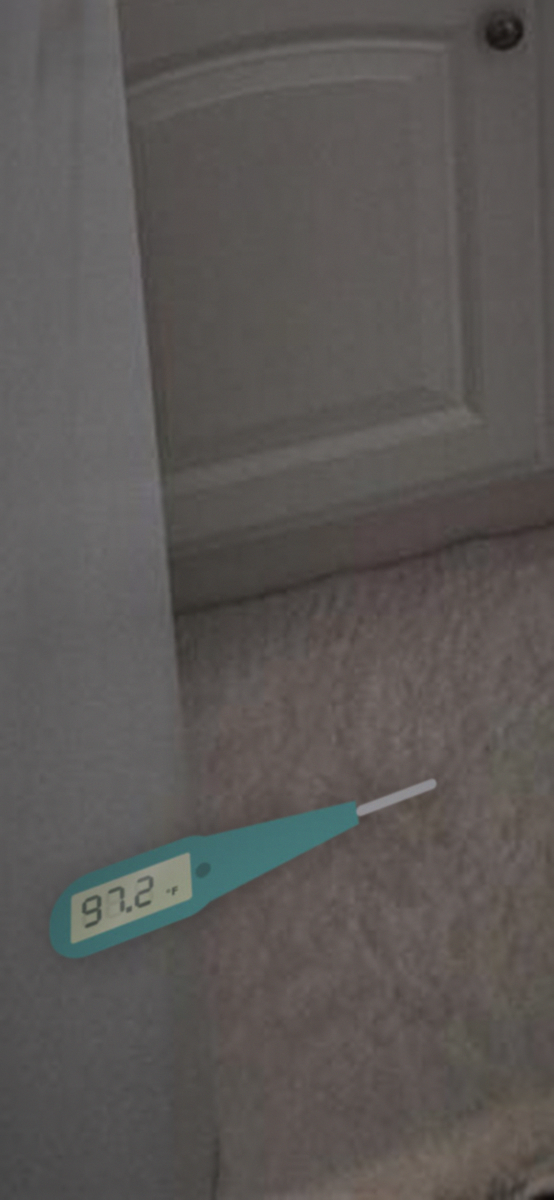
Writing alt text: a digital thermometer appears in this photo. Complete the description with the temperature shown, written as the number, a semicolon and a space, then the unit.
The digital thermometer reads 97.2; °F
